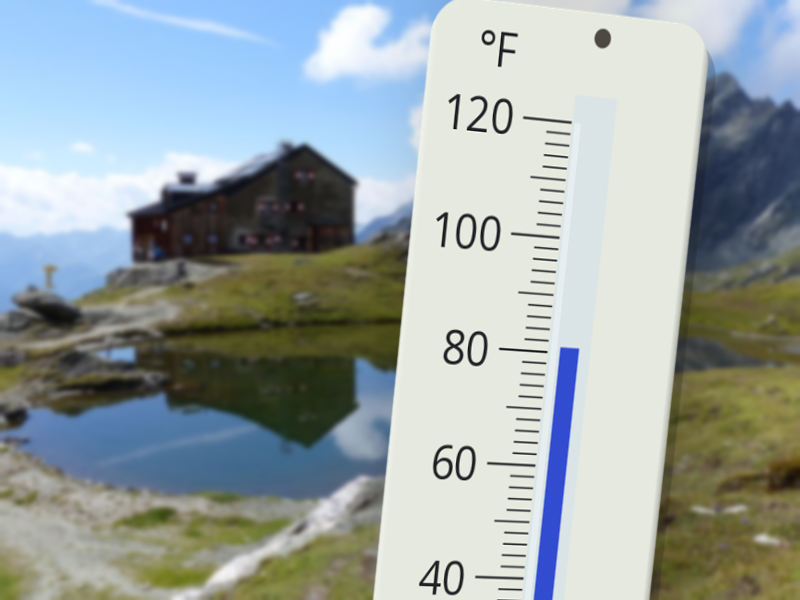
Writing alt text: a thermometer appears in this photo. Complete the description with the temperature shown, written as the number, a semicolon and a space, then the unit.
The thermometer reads 81; °F
